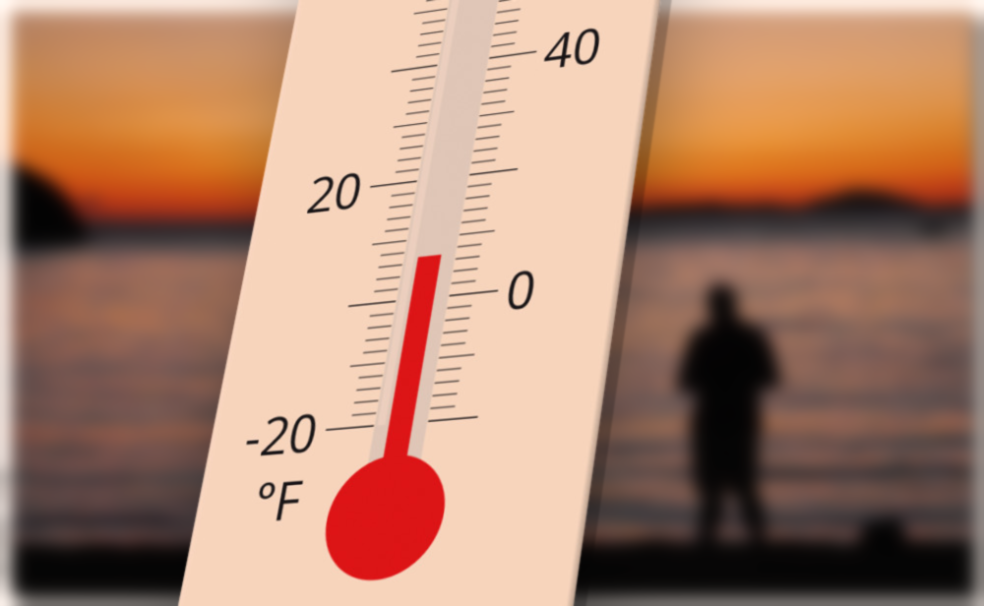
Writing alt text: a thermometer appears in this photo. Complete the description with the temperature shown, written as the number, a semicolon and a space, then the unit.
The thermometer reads 7; °F
